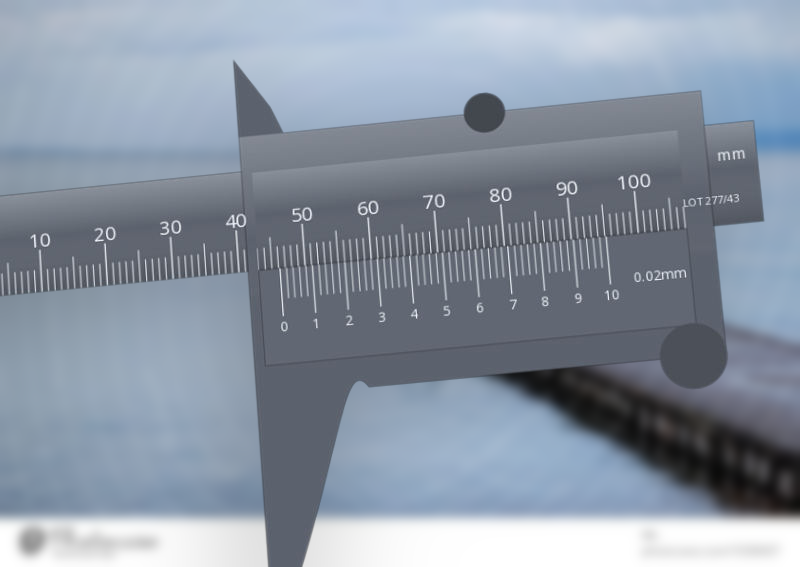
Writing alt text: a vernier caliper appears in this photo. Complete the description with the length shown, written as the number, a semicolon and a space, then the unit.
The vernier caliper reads 46.2; mm
